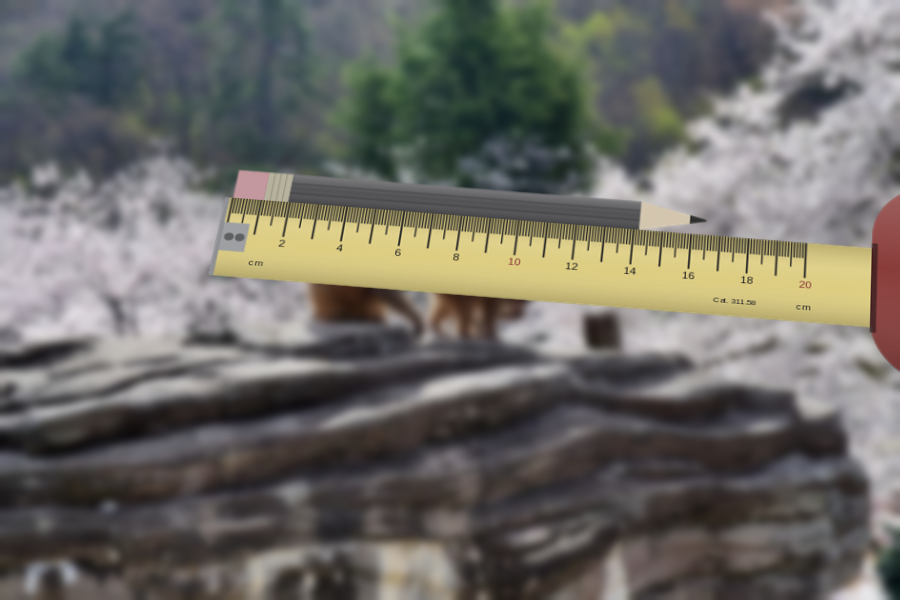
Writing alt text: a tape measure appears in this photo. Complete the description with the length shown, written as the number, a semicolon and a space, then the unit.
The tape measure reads 16.5; cm
